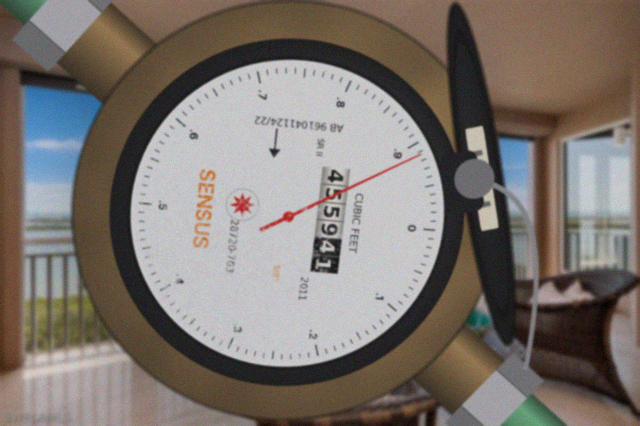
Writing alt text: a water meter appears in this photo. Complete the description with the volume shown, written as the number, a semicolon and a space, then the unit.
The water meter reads 455940.91; ft³
